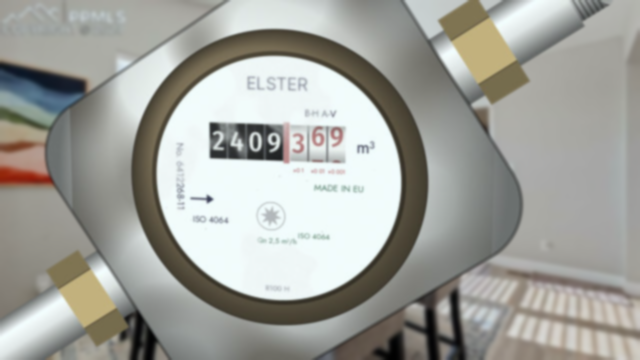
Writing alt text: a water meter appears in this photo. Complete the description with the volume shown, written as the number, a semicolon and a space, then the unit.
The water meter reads 2409.369; m³
